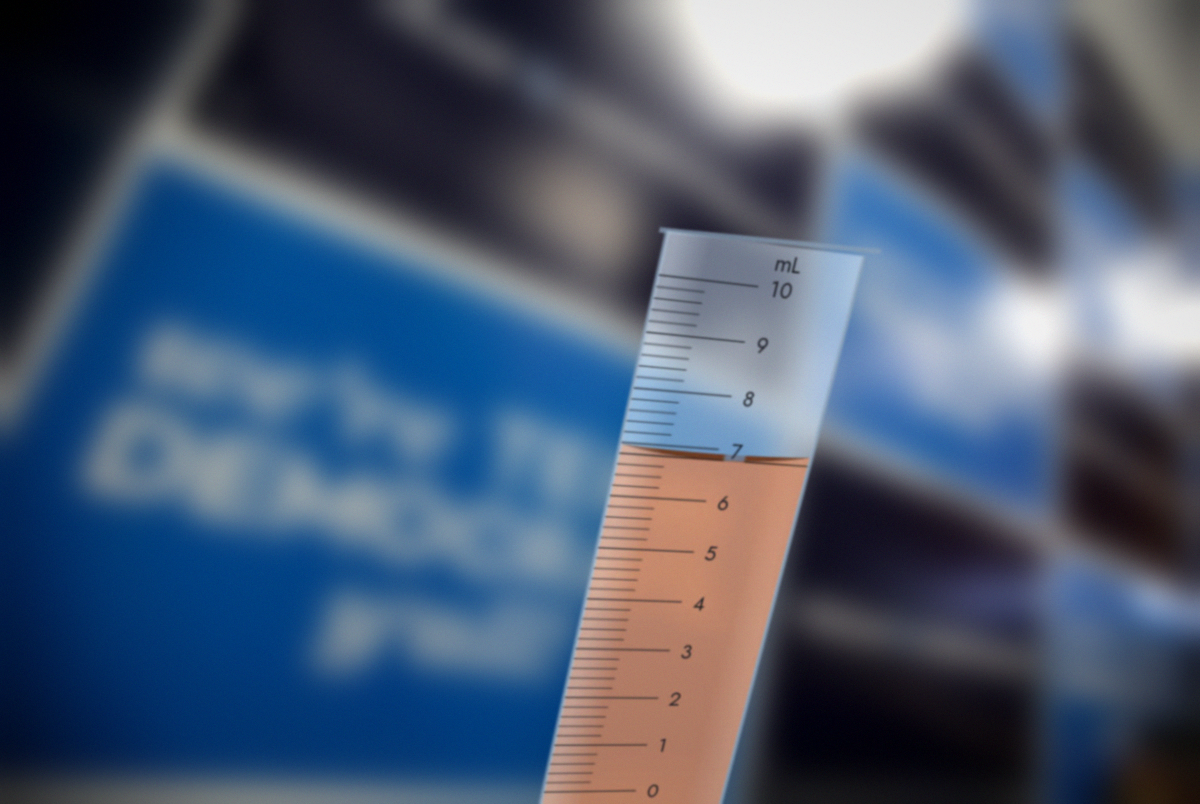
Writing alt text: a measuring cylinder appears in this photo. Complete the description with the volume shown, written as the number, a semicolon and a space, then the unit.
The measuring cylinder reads 6.8; mL
